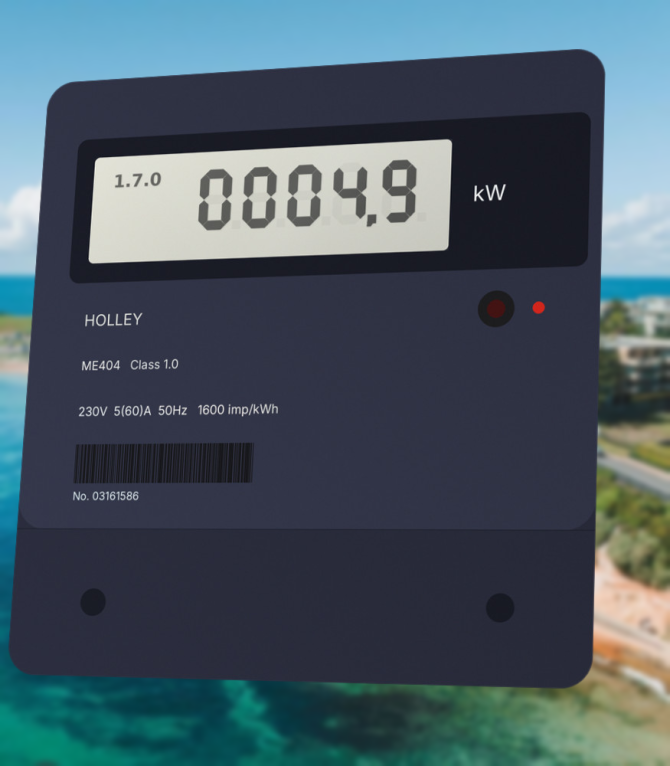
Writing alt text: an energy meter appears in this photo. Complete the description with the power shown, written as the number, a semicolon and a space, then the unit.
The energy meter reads 4.9; kW
